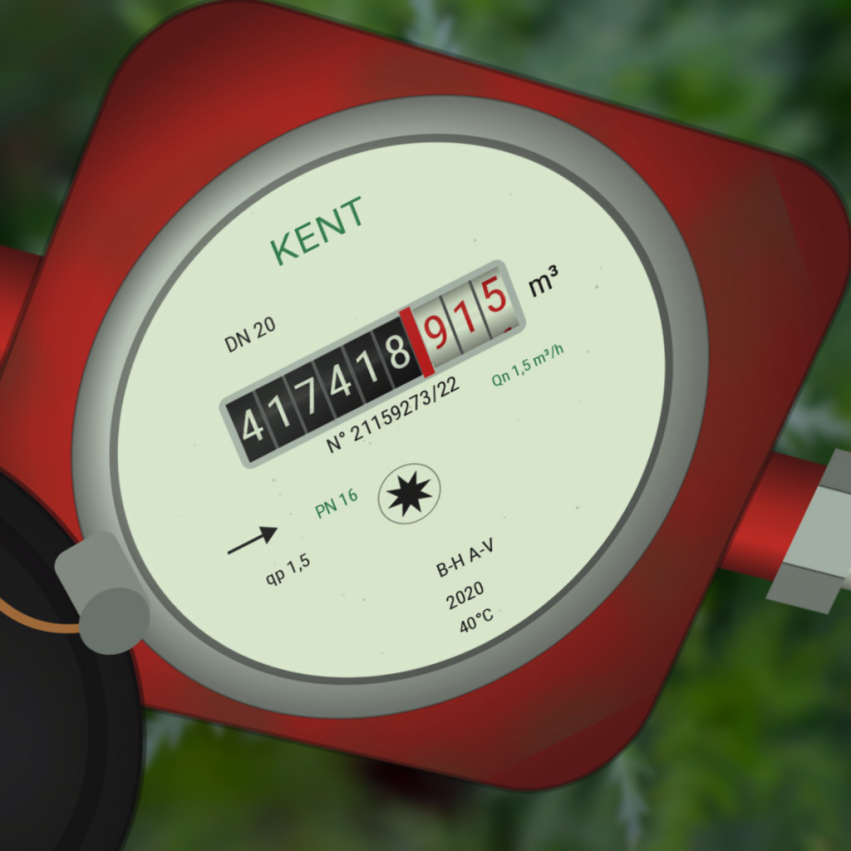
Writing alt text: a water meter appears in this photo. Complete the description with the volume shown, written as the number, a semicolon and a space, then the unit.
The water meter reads 417418.915; m³
